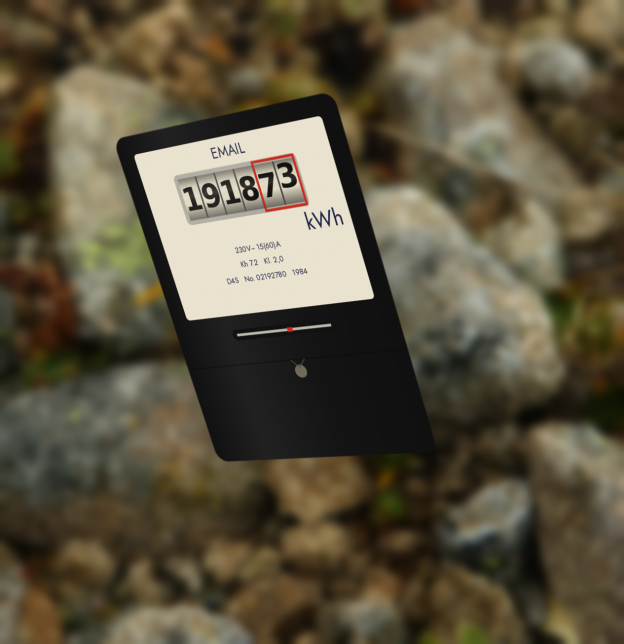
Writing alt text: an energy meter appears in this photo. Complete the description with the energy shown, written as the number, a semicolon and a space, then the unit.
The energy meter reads 1918.73; kWh
